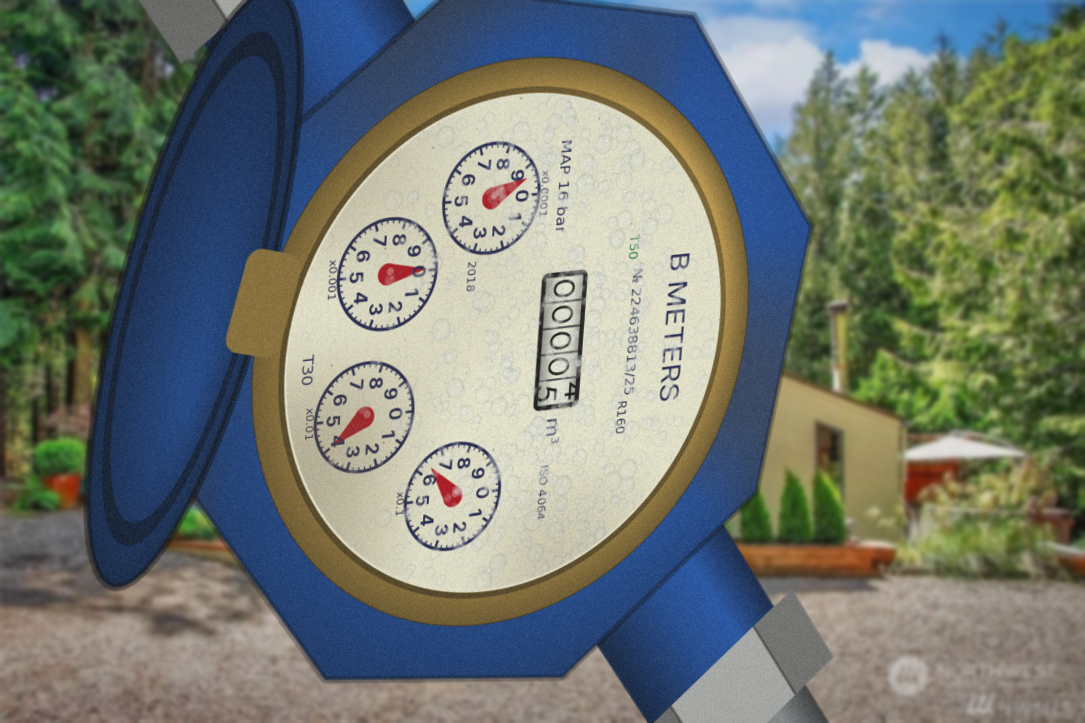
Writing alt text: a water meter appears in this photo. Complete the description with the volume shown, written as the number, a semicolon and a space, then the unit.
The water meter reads 4.6399; m³
